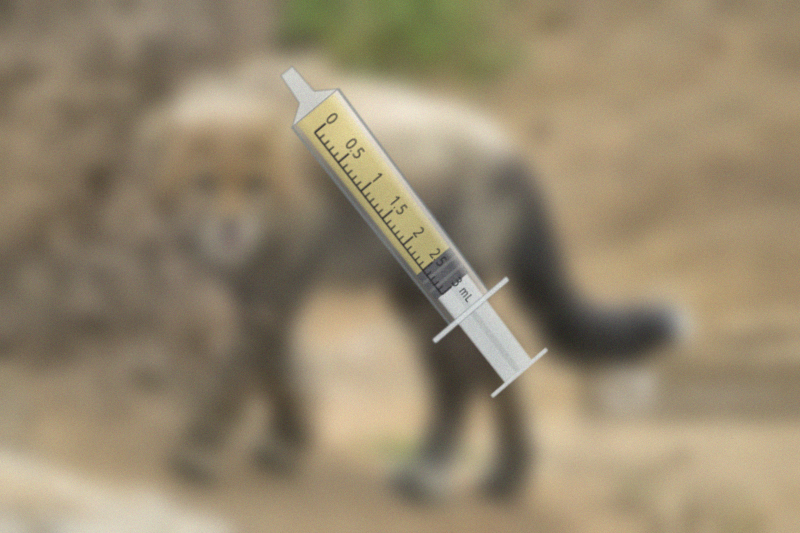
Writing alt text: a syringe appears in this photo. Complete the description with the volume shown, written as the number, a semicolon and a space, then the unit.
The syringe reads 2.5; mL
